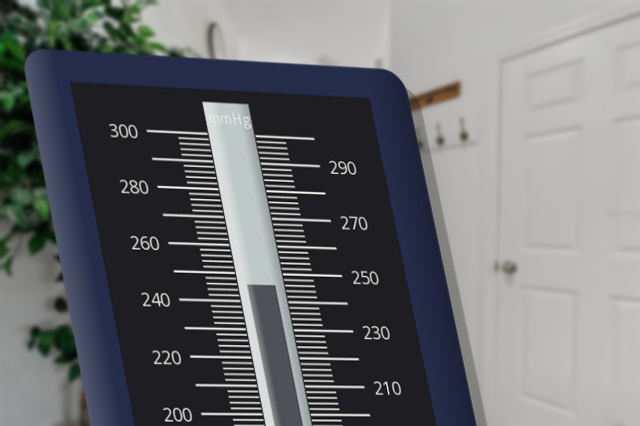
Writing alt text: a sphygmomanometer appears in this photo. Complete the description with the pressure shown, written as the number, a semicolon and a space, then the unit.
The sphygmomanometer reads 246; mmHg
